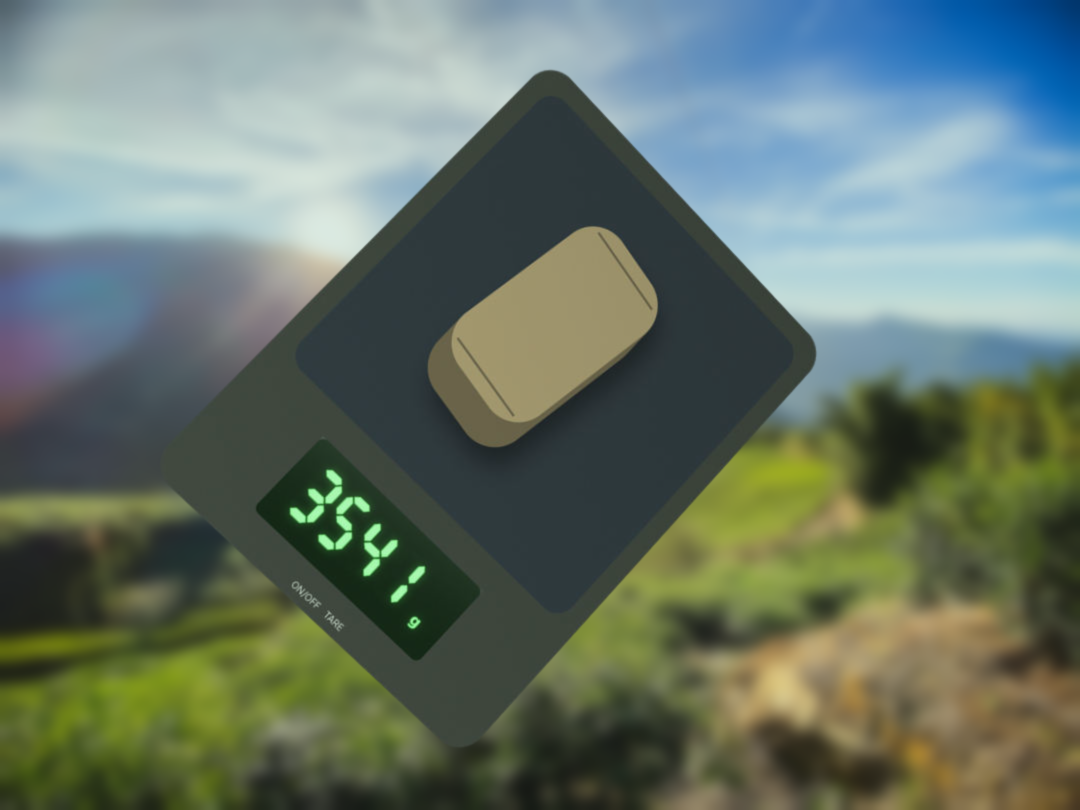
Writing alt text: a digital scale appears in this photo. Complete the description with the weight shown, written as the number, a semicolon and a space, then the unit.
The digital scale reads 3541; g
